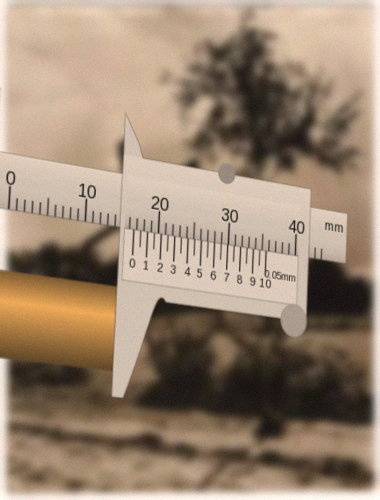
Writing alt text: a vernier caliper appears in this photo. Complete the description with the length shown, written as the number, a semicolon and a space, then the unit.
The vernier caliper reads 16.6; mm
